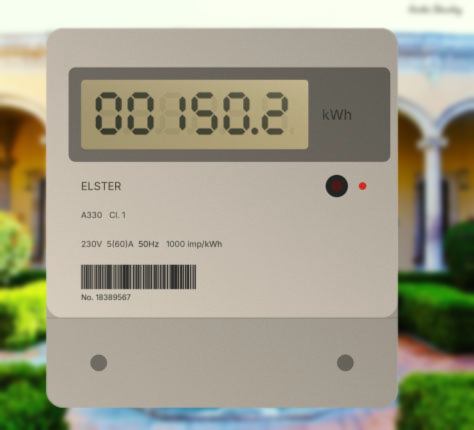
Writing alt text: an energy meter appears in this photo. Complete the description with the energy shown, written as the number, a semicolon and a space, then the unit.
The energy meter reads 150.2; kWh
